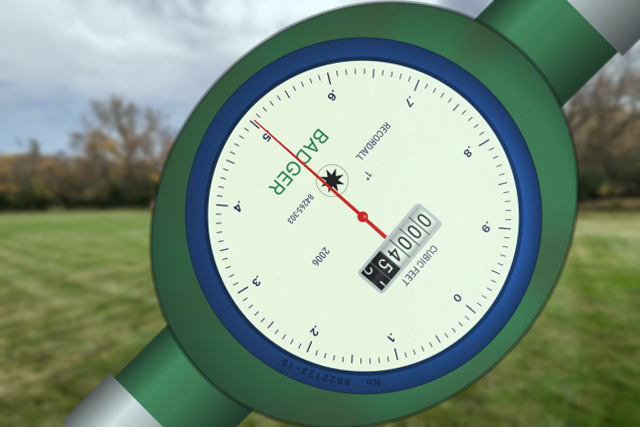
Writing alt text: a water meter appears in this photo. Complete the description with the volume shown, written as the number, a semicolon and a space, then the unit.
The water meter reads 451.50; ft³
